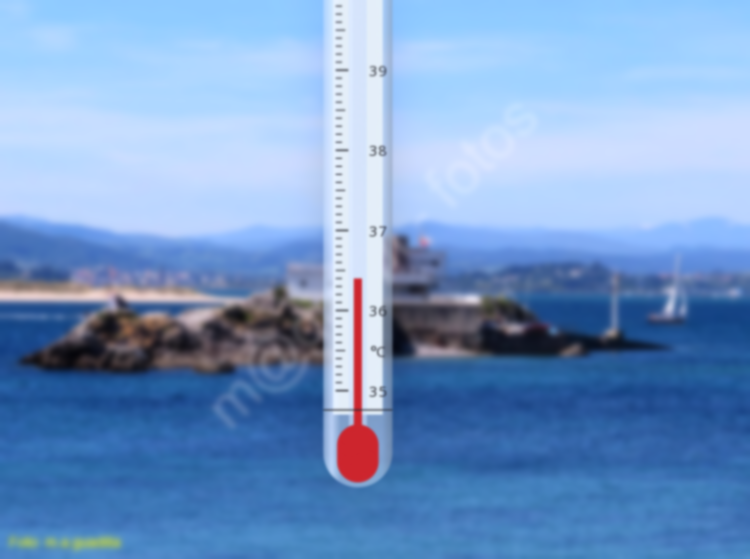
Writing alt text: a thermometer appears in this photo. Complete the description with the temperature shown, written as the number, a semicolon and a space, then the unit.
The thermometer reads 36.4; °C
